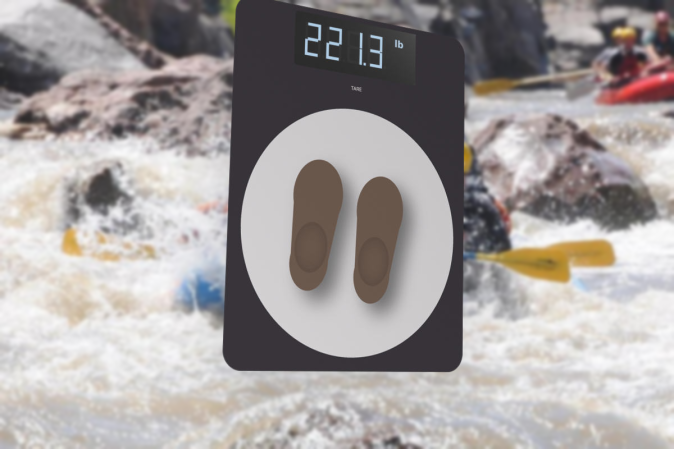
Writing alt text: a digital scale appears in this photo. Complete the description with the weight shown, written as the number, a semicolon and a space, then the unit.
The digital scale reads 221.3; lb
